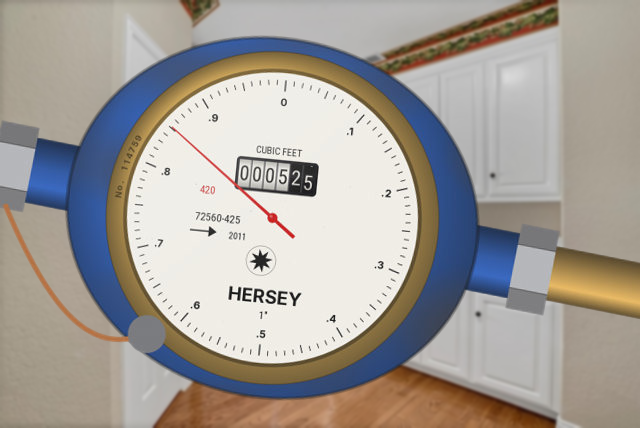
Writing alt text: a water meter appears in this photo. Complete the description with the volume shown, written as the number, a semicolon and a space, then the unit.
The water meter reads 524.85; ft³
